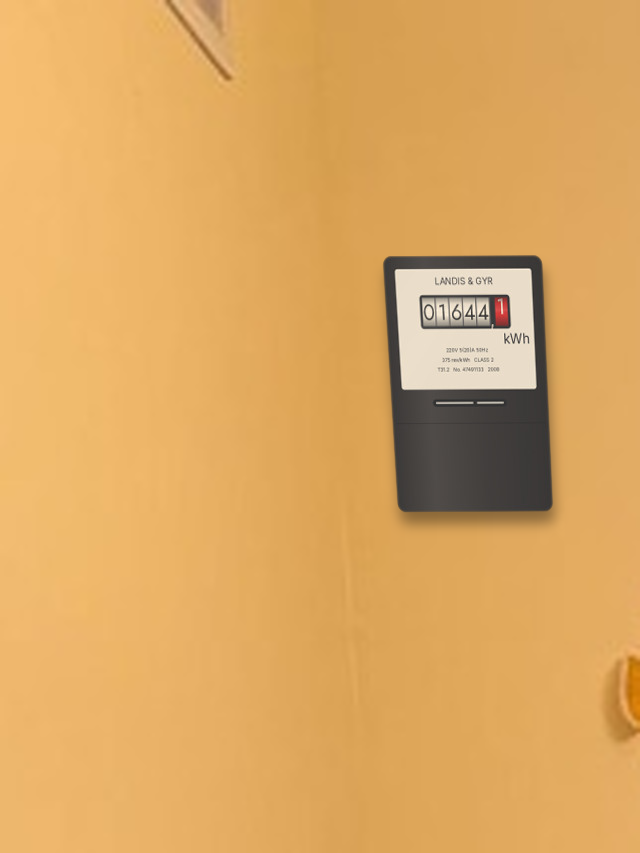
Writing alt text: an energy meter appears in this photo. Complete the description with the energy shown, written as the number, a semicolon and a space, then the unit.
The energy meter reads 1644.1; kWh
